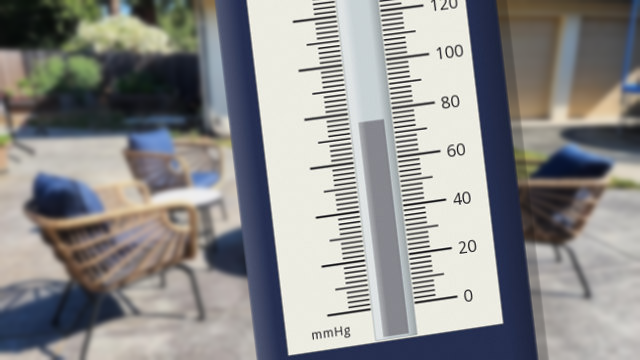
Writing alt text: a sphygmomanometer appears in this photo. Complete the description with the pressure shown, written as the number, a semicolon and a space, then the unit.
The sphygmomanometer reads 76; mmHg
